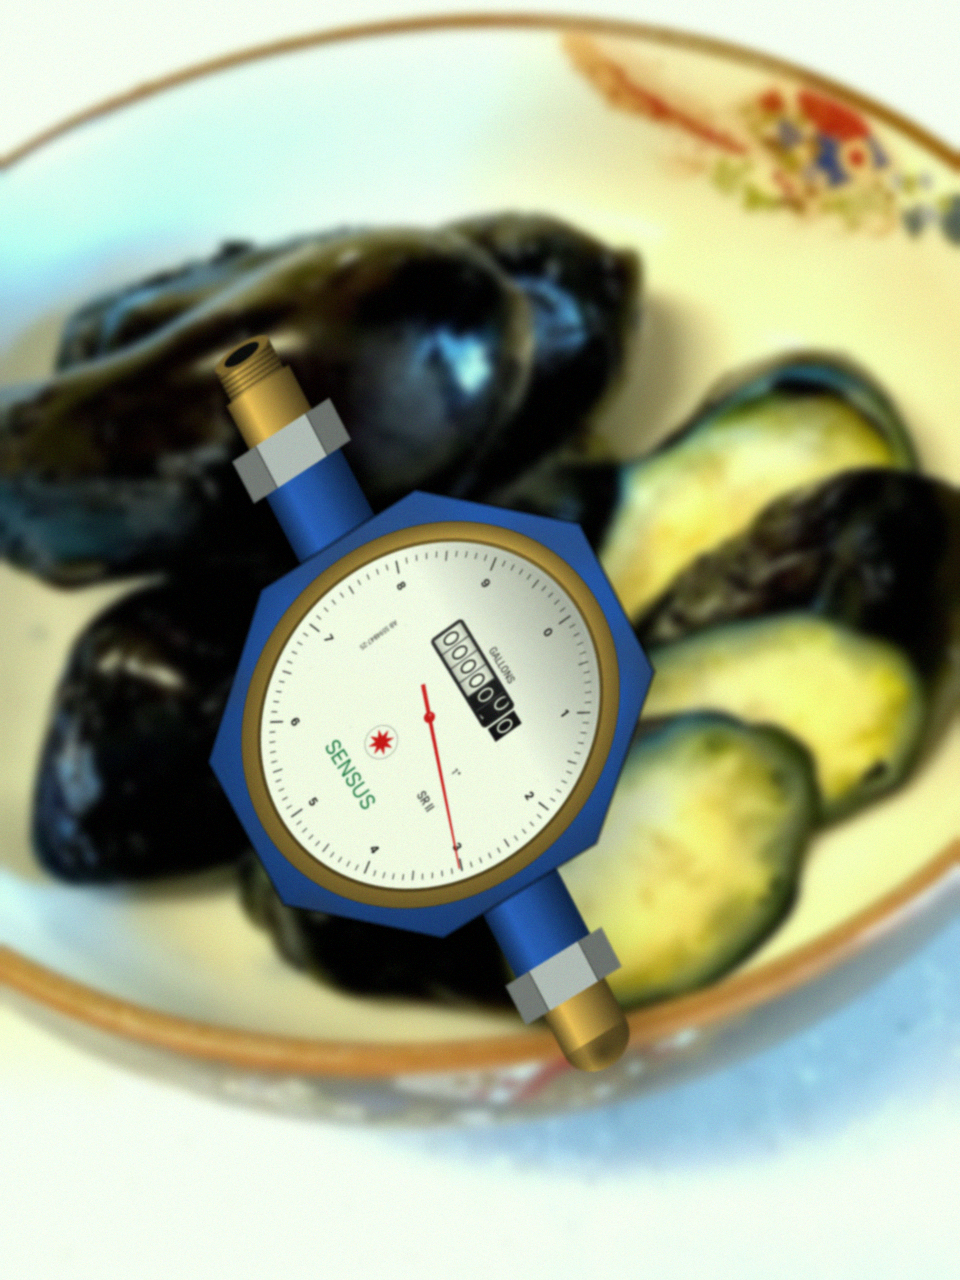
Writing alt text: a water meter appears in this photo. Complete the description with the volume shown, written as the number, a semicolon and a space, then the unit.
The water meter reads 3.0; gal
